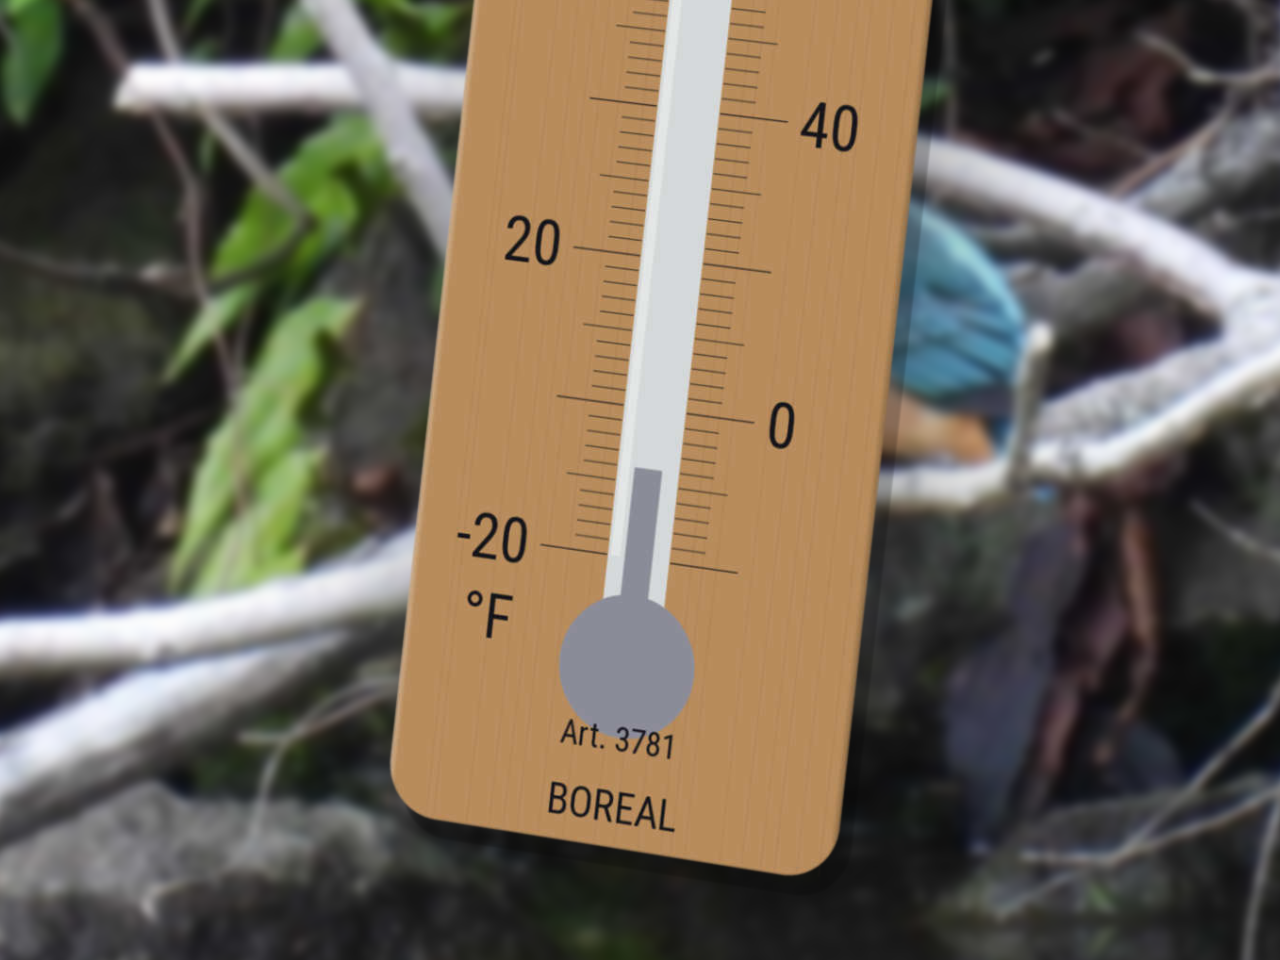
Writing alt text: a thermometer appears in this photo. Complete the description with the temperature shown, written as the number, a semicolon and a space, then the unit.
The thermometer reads -8; °F
